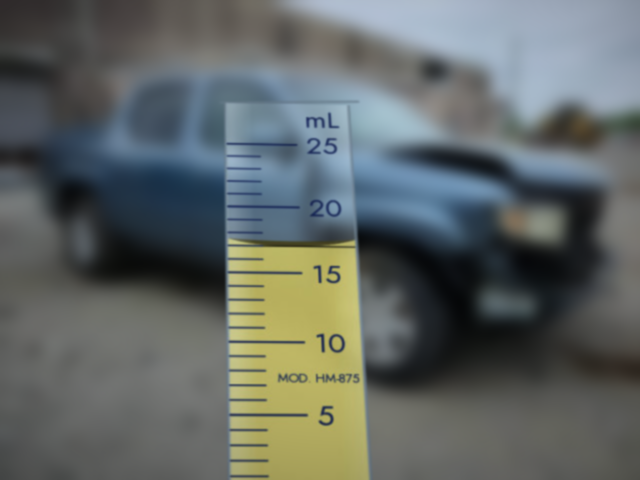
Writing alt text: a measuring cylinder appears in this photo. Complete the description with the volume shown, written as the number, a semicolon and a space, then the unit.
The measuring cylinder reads 17; mL
